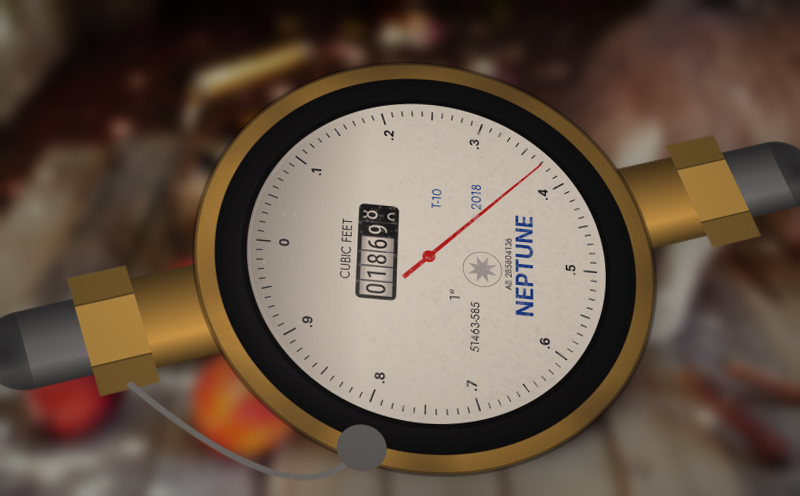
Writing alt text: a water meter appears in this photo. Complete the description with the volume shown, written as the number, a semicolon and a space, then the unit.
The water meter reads 18698.37; ft³
